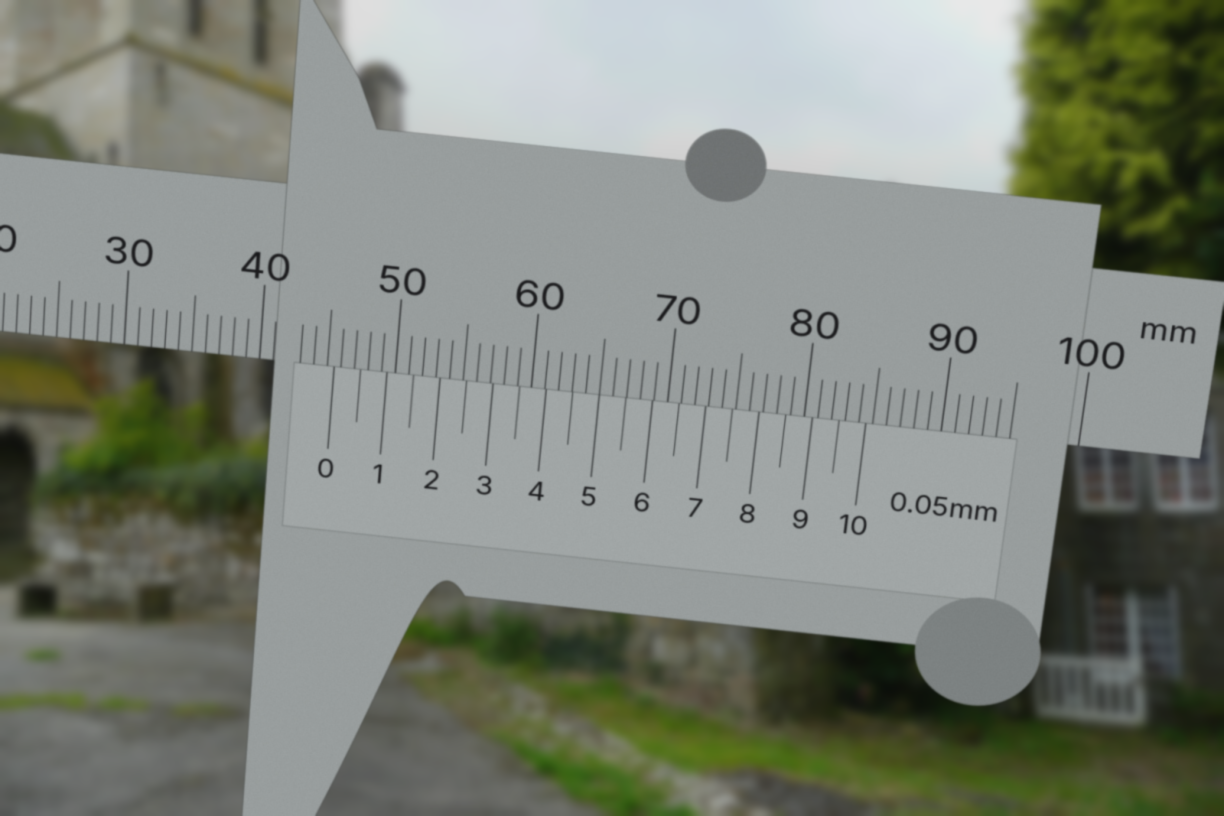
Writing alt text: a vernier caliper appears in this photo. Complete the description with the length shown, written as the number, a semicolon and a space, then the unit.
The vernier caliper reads 45.5; mm
